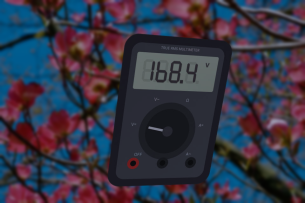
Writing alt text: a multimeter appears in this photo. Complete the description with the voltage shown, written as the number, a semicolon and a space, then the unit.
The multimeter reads 168.4; V
